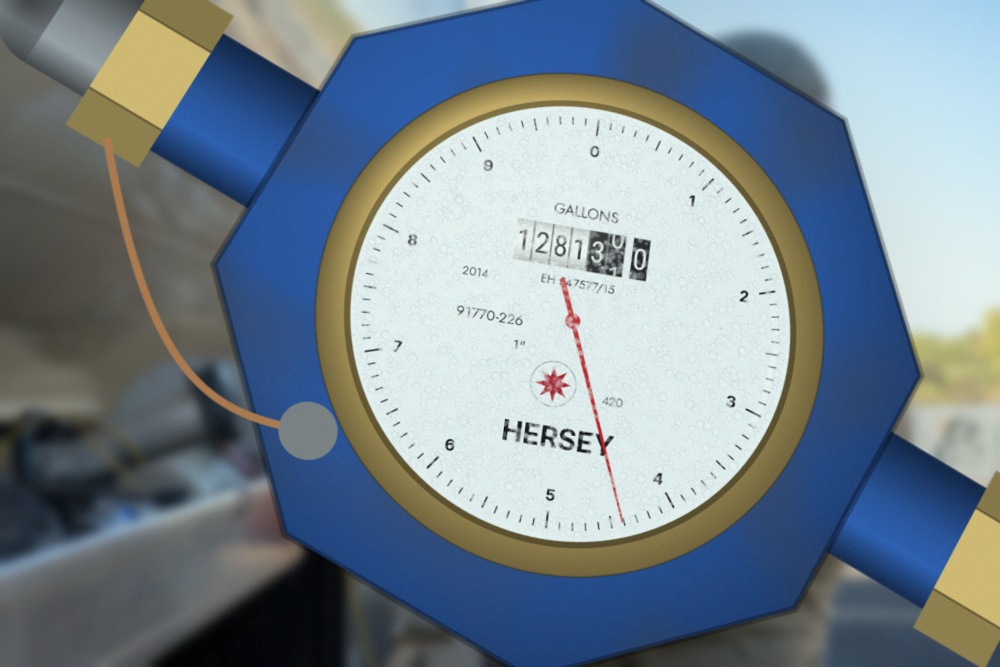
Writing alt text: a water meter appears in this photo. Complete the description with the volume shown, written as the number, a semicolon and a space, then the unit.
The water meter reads 1281304.4; gal
